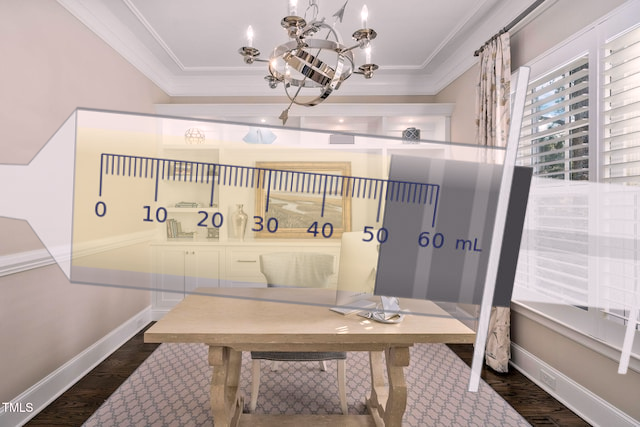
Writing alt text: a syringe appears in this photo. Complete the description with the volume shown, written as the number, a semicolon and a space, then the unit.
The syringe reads 51; mL
